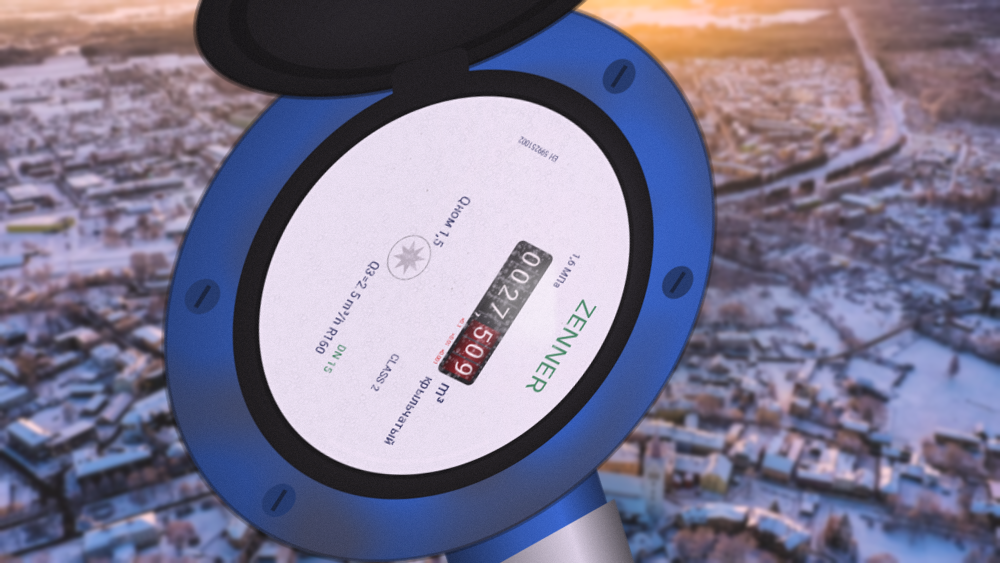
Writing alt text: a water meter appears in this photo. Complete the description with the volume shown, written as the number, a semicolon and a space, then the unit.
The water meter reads 27.509; m³
